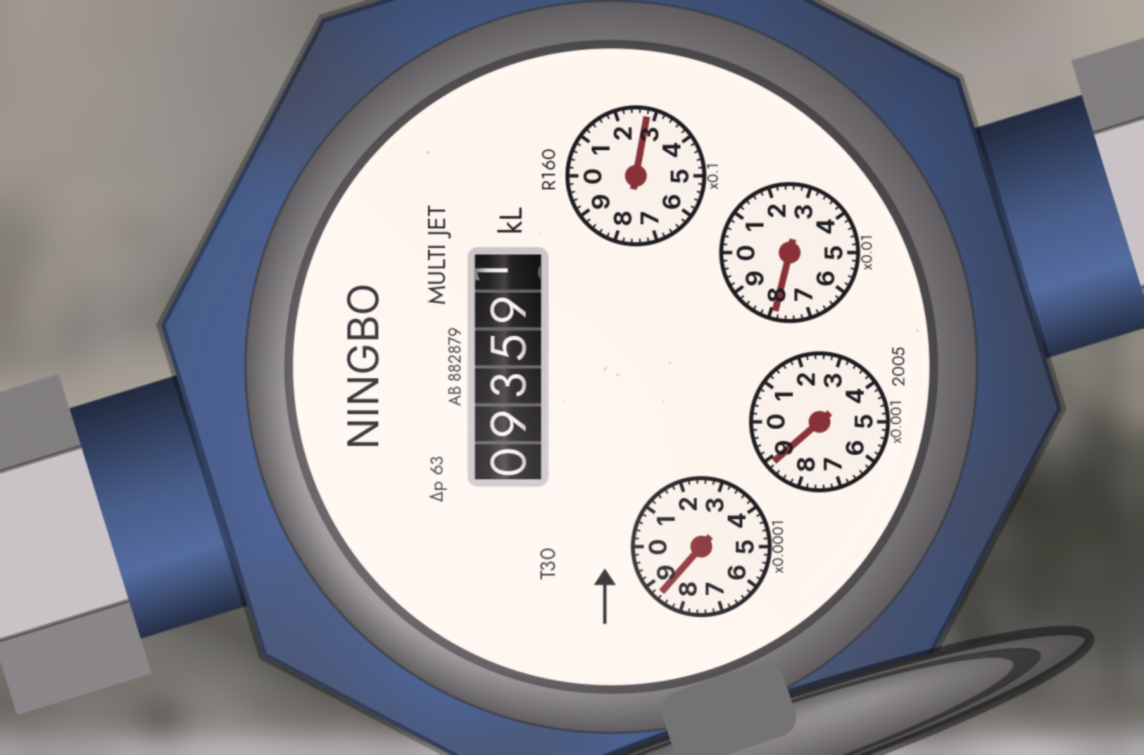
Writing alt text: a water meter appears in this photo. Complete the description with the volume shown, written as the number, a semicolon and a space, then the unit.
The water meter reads 93591.2788; kL
